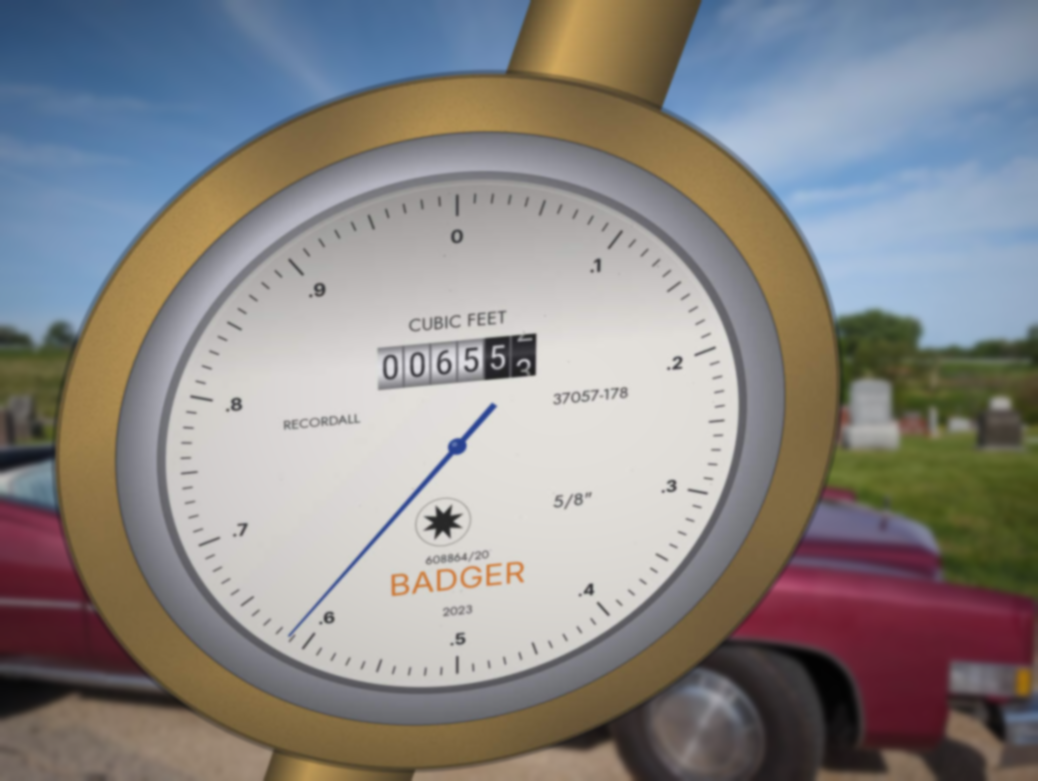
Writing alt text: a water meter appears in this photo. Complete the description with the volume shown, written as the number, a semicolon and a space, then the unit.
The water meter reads 6552.61; ft³
